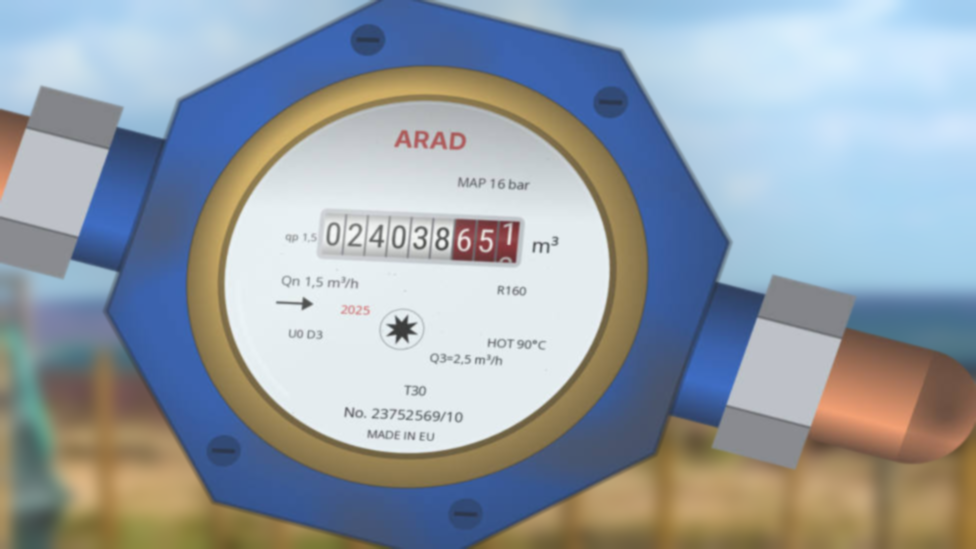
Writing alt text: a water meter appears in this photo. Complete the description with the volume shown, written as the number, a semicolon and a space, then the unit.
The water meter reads 24038.651; m³
